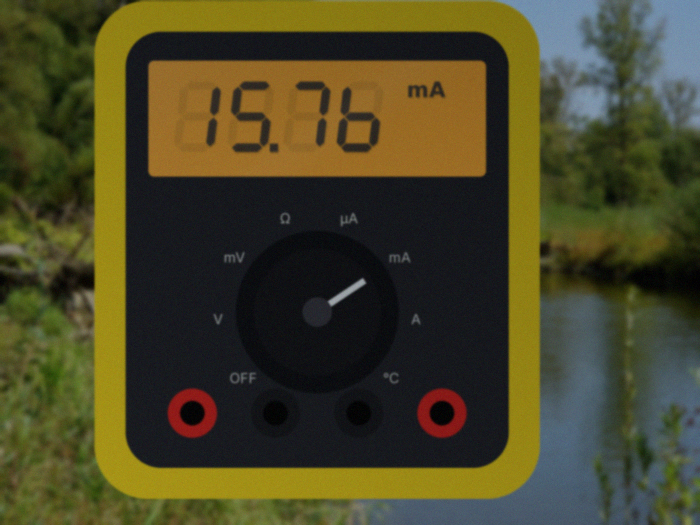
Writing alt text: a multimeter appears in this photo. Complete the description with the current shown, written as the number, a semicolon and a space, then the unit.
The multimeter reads 15.76; mA
